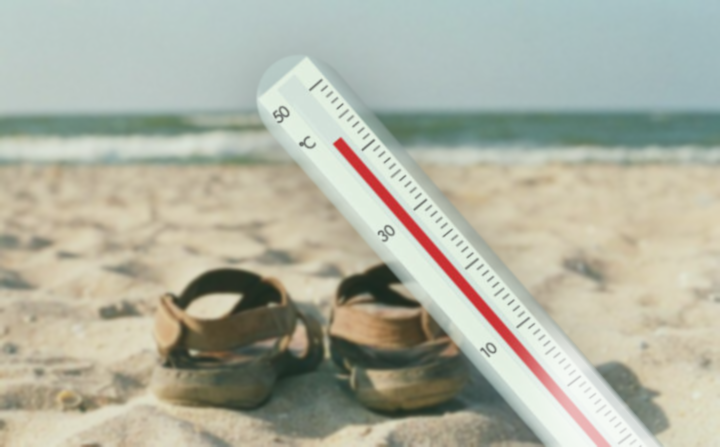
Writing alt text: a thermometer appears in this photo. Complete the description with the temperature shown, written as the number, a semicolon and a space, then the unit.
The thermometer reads 43; °C
